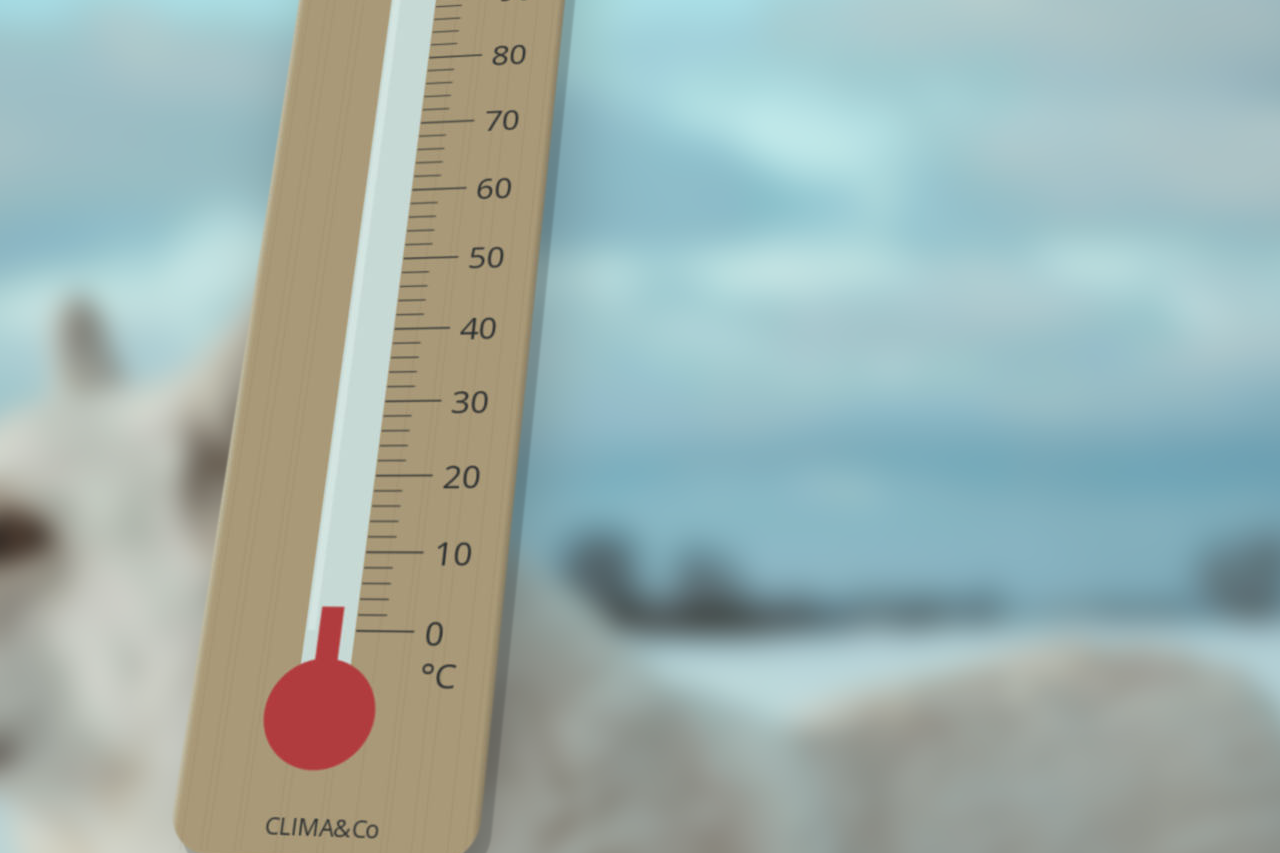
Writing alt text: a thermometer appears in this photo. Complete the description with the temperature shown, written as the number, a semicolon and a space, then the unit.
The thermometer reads 3; °C
